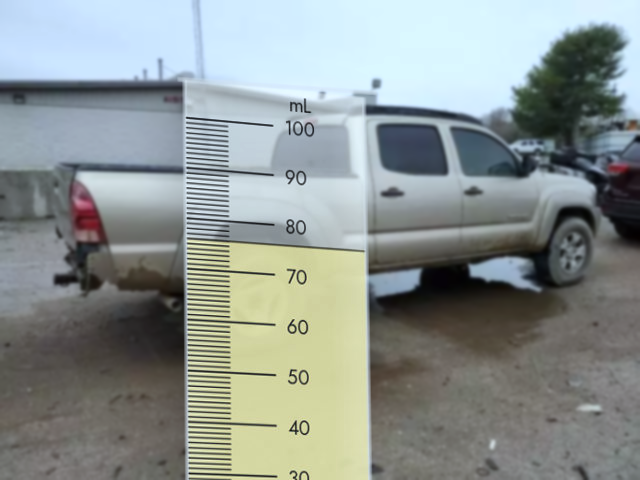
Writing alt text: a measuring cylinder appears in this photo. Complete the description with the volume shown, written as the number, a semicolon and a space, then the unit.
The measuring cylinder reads 76; mL
